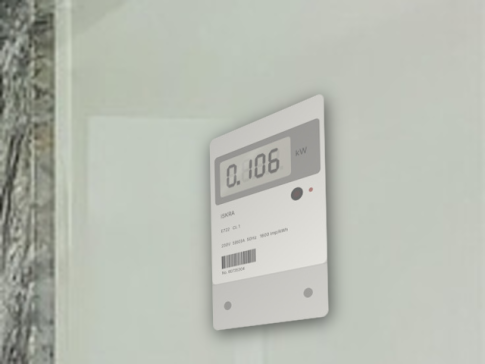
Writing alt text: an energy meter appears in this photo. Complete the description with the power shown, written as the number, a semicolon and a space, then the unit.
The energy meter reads 0.106; kW
